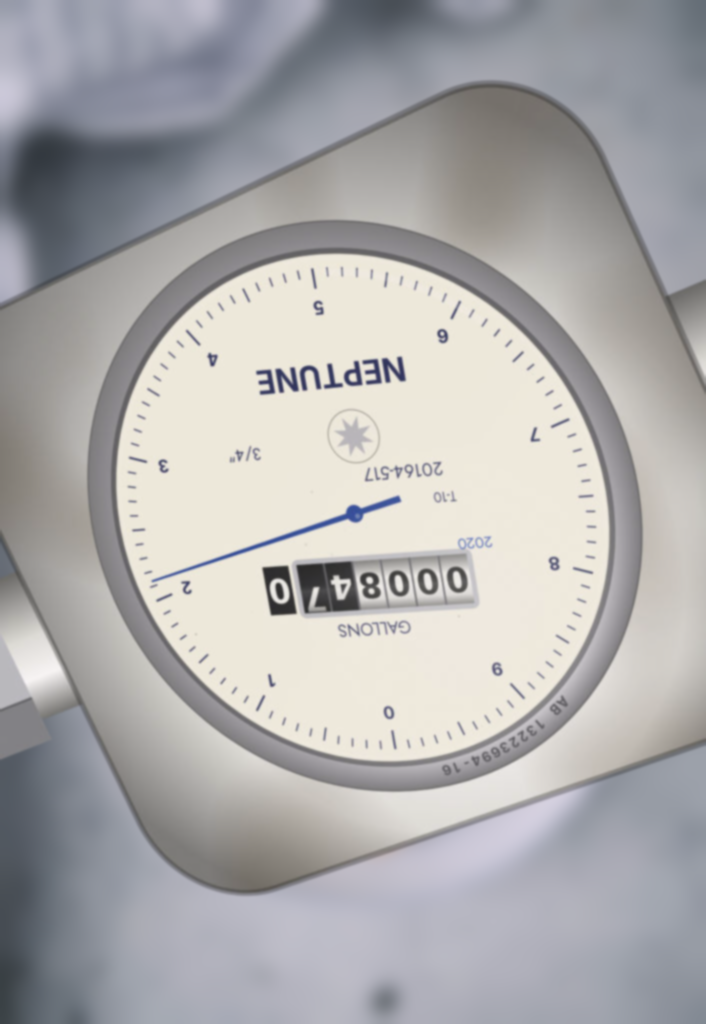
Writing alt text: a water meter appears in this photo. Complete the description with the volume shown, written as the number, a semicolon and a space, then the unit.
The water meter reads 8472.1; gal
